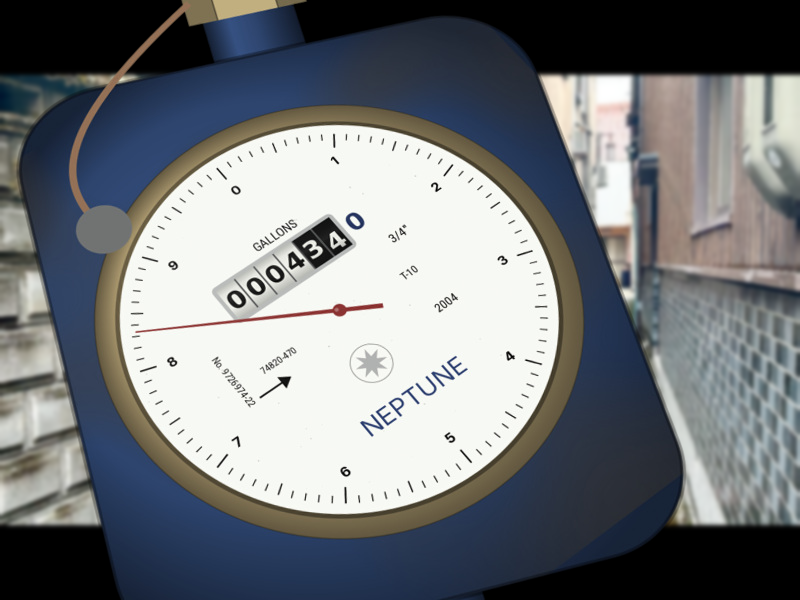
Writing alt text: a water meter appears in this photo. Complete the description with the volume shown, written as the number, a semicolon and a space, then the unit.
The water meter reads 4338.3; gal
